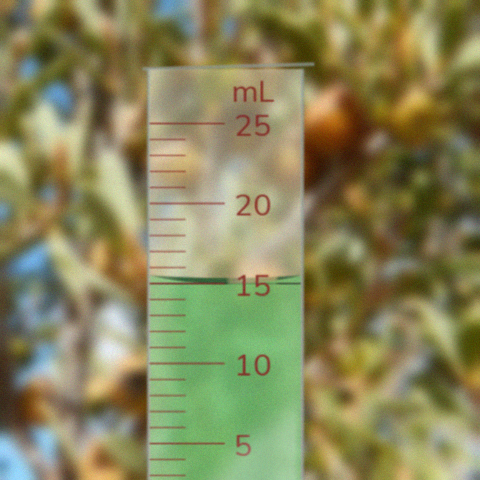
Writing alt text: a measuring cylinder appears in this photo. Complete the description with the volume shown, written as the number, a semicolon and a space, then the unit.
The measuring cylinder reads 15; mL
